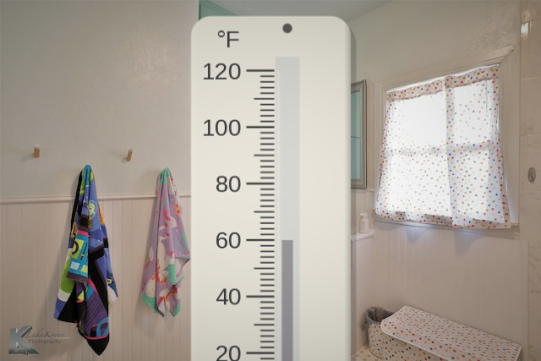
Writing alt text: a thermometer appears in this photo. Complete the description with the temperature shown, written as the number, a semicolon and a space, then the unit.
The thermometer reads 60; °F
